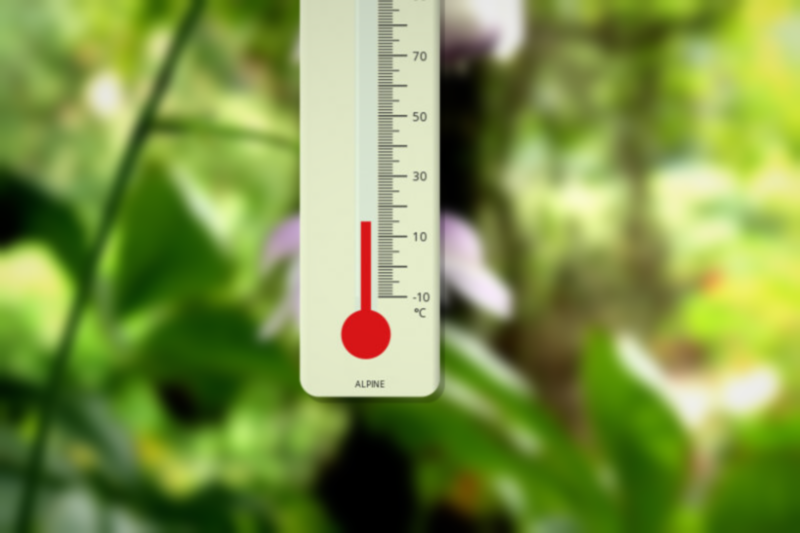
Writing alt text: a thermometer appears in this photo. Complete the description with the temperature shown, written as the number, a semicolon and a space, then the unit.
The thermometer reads 15; °C
